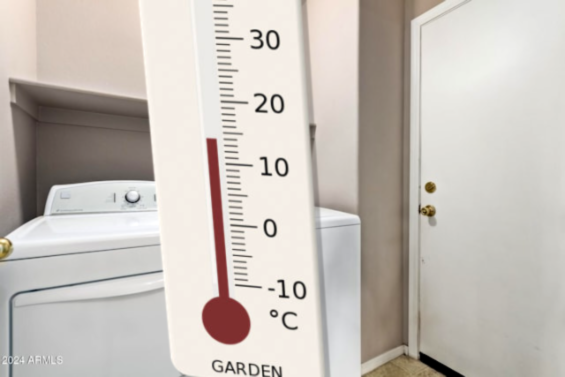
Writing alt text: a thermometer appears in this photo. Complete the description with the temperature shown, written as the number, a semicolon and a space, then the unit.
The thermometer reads 14; °C
